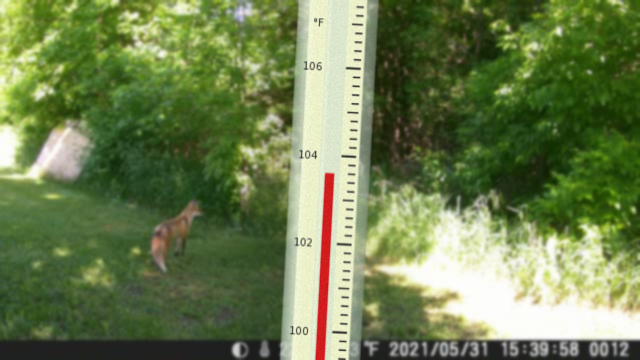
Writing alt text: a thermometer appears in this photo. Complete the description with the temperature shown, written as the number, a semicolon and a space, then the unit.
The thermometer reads 103.6; °F
